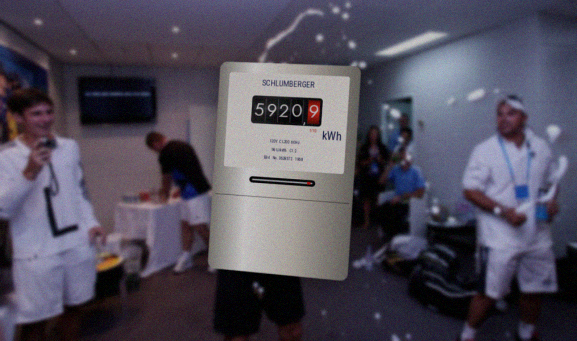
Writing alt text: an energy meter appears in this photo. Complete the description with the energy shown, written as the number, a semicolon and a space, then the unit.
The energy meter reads 5920.9; kWh
